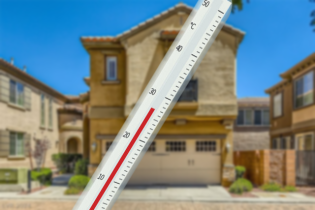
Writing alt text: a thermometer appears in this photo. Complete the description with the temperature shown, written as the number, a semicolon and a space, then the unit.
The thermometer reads 27; °C
